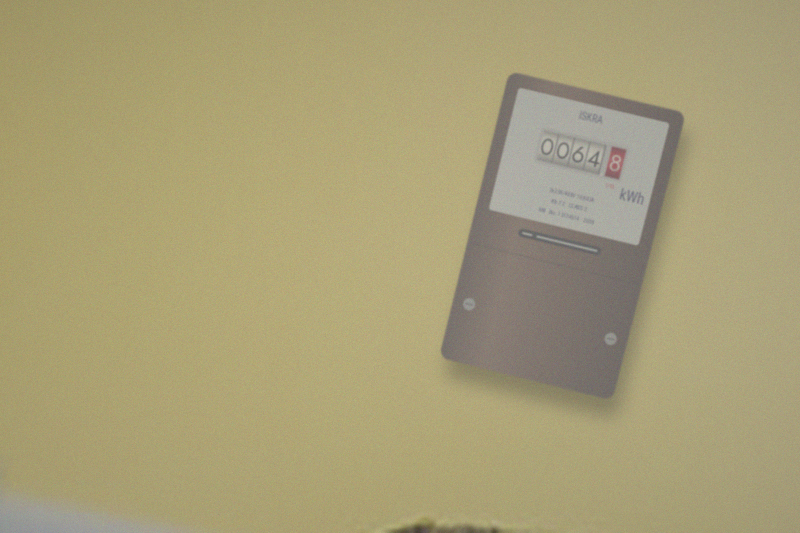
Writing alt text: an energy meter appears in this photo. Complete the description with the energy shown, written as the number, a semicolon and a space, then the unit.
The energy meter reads 64.8; kWh
